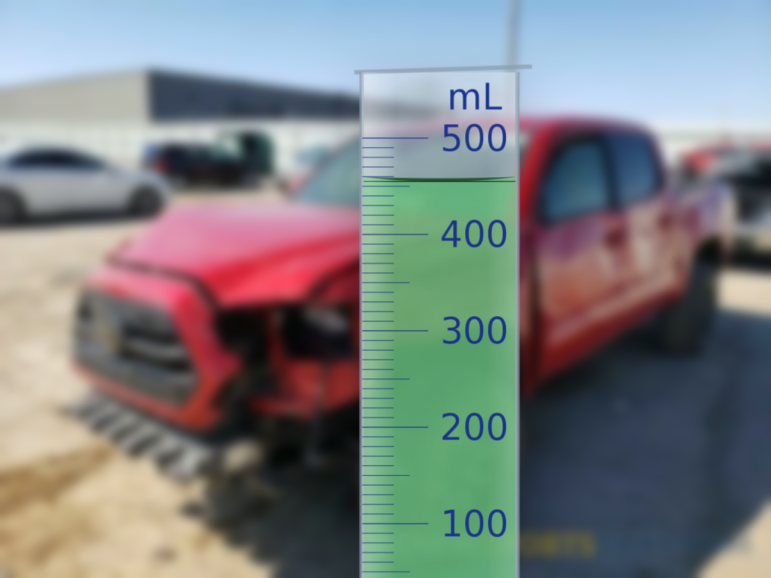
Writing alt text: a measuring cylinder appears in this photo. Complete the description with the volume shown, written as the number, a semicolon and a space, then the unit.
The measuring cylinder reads 455; mL
